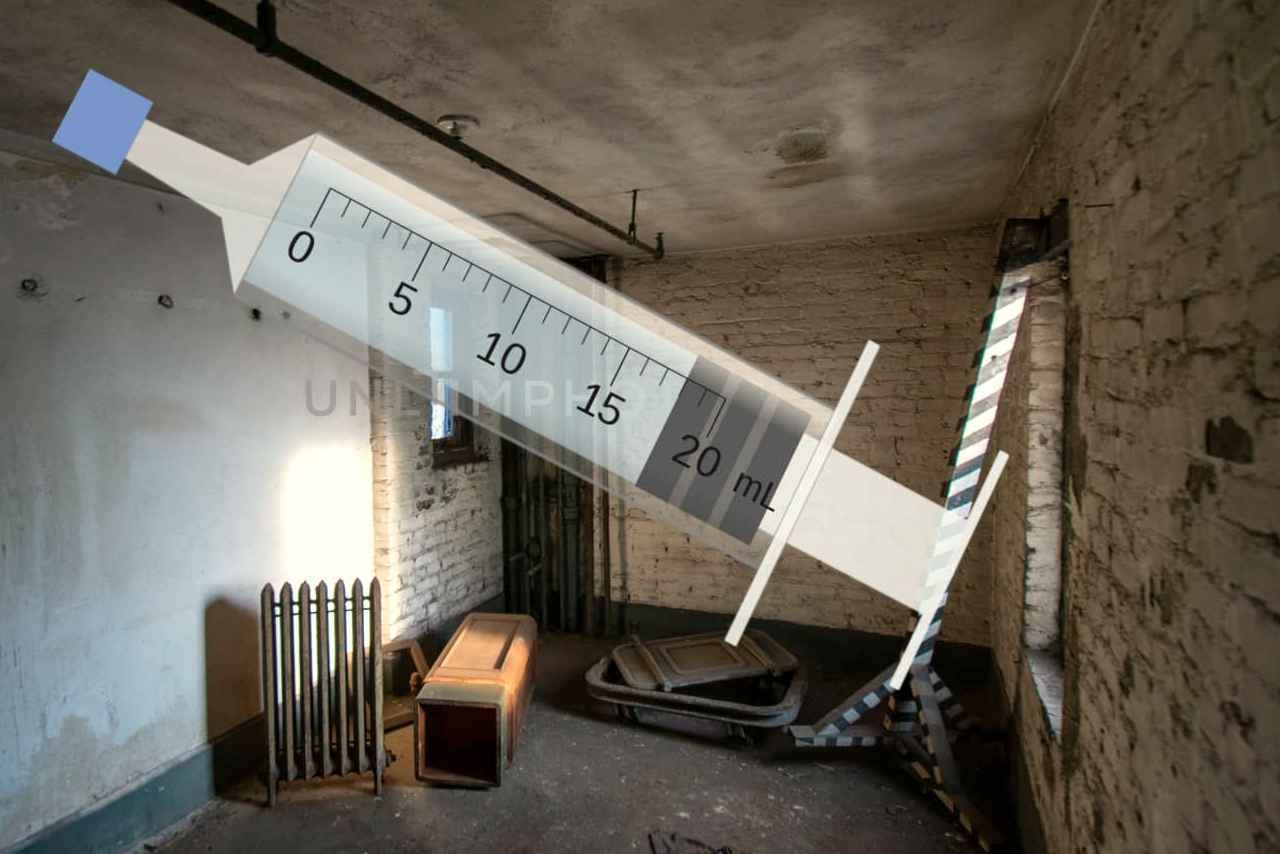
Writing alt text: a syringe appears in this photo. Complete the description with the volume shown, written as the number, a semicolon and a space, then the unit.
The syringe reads 18; mL
